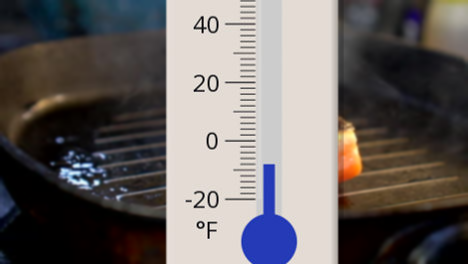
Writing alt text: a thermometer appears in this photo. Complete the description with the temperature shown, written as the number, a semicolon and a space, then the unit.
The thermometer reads -8; °F
